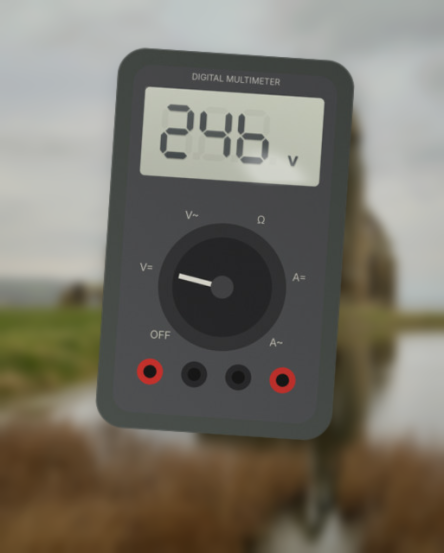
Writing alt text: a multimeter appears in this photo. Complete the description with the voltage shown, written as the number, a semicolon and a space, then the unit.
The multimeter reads 246; V
